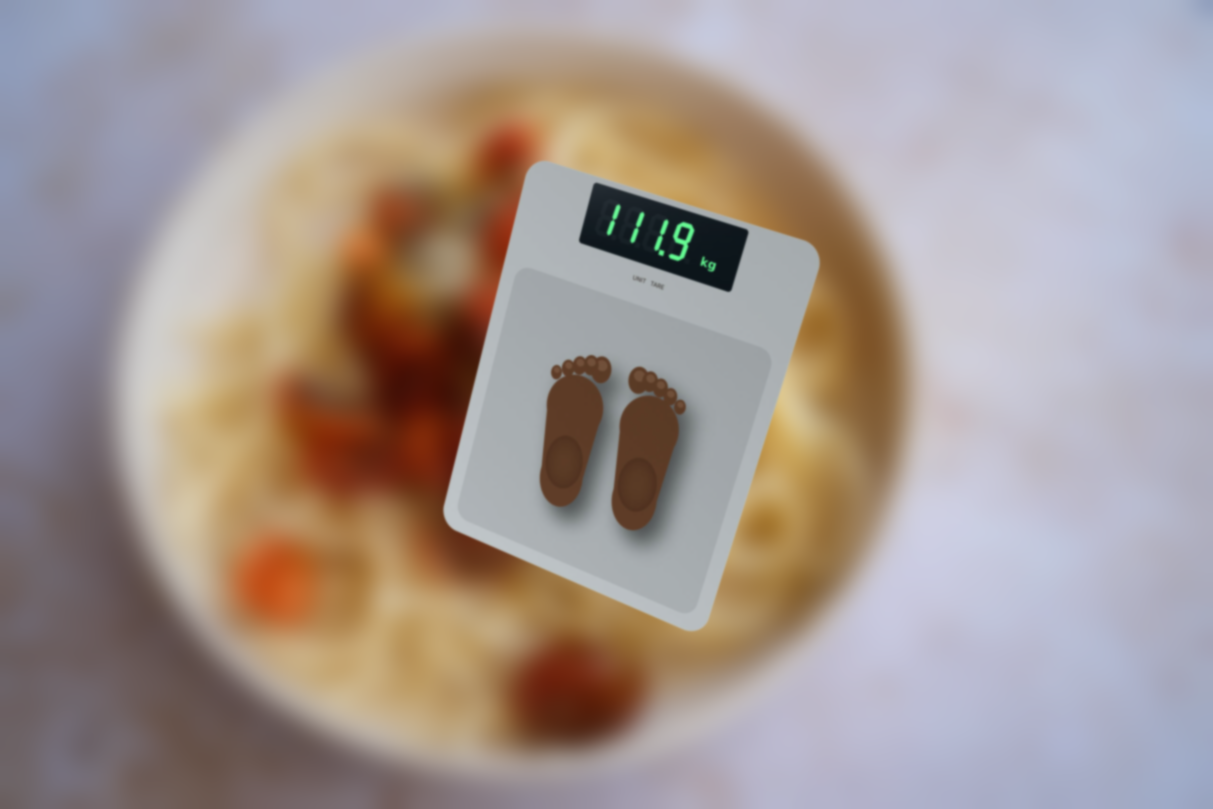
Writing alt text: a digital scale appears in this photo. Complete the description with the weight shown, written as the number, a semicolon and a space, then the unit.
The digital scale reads 111.9; kg
